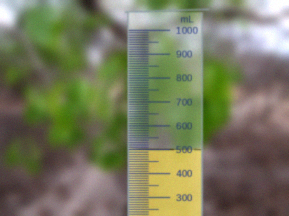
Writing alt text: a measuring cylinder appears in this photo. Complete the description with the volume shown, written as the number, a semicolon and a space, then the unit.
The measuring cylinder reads 500; mL
